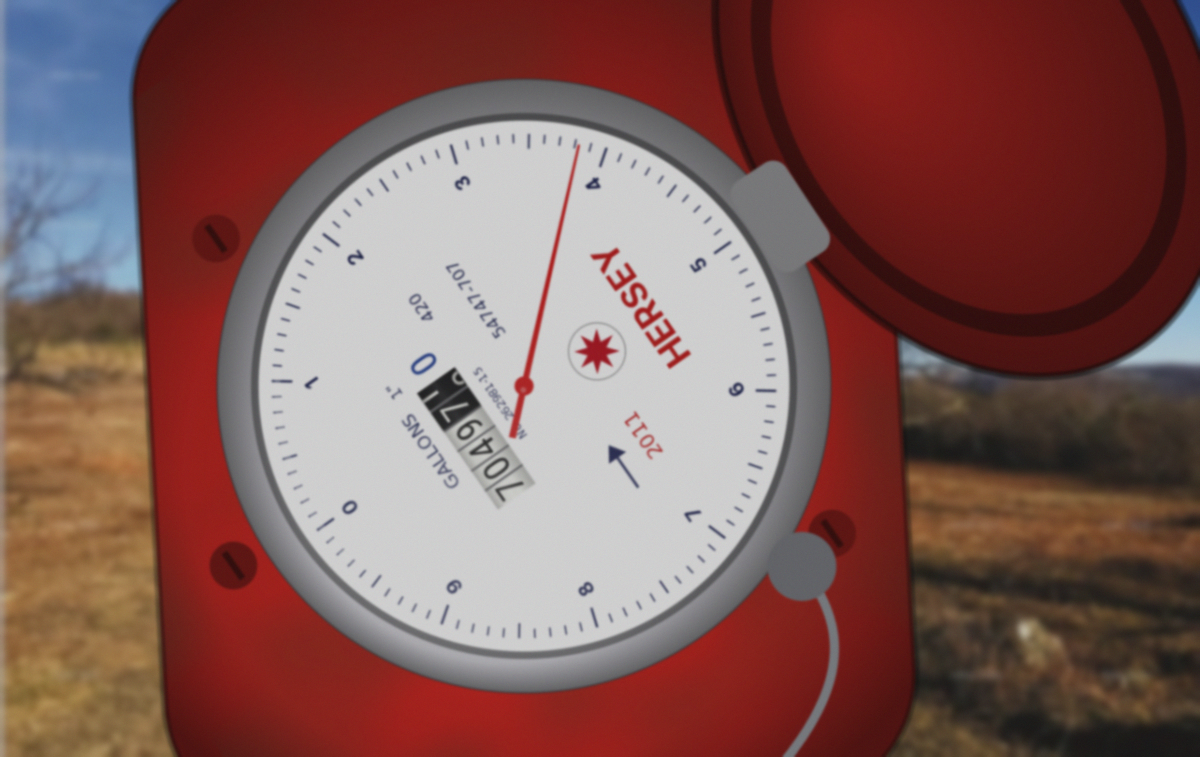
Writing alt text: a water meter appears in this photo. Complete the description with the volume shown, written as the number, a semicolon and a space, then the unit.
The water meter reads 7049713.8; gal
